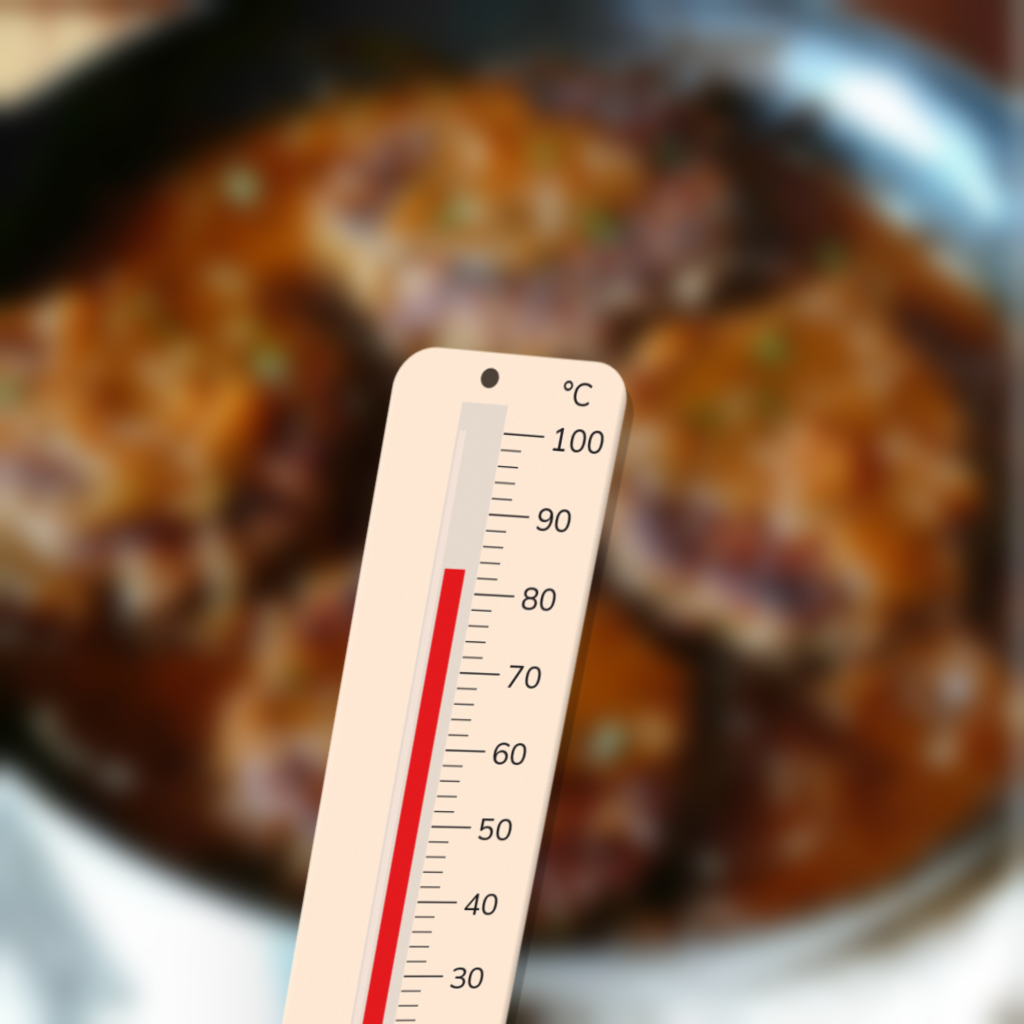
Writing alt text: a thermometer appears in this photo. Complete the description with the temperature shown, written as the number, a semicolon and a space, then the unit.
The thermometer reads 83; °C
